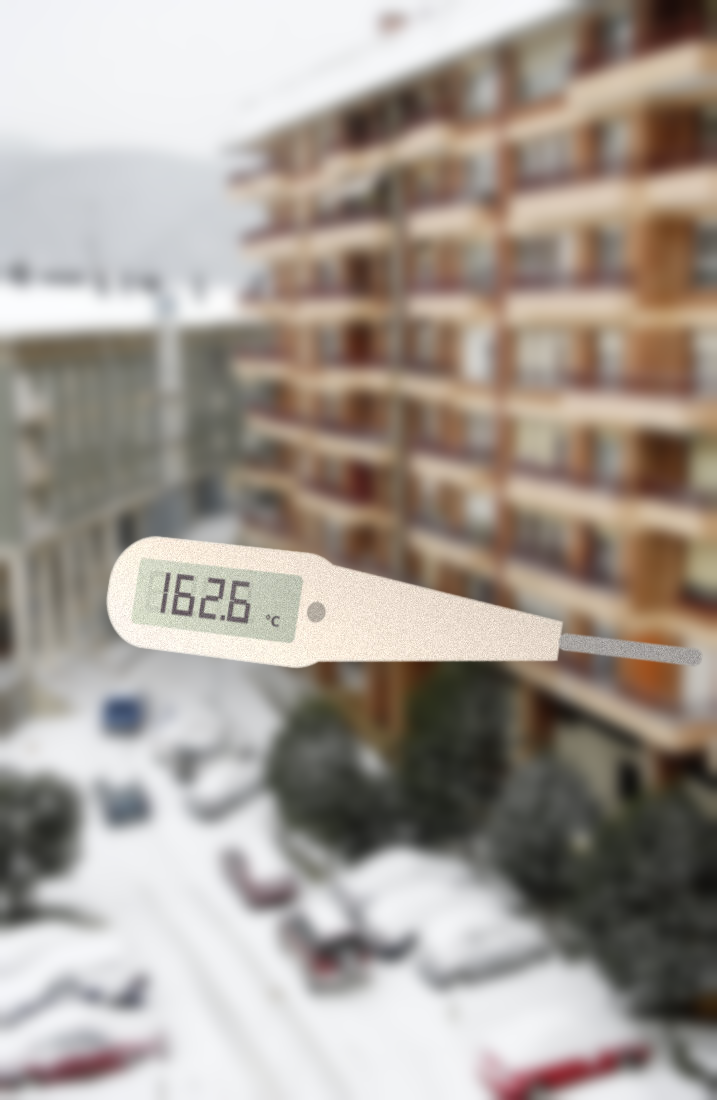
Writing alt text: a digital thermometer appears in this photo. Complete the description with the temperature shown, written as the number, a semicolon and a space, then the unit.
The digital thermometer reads 162.6; °C
